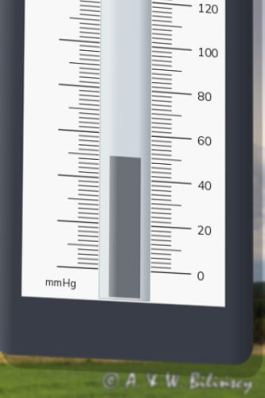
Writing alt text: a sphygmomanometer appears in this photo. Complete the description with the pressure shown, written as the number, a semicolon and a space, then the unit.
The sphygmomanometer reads 50; mmHg
